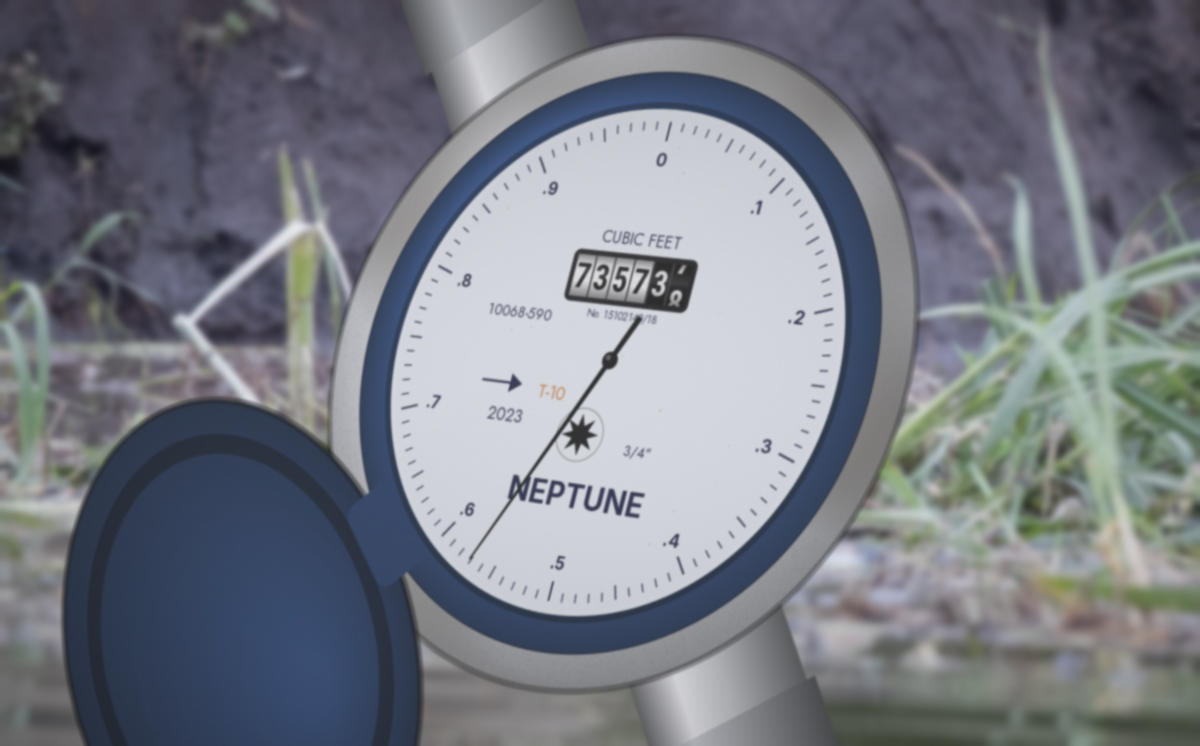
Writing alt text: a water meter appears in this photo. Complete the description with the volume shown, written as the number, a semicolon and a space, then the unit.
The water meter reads 735737.57; ft³
